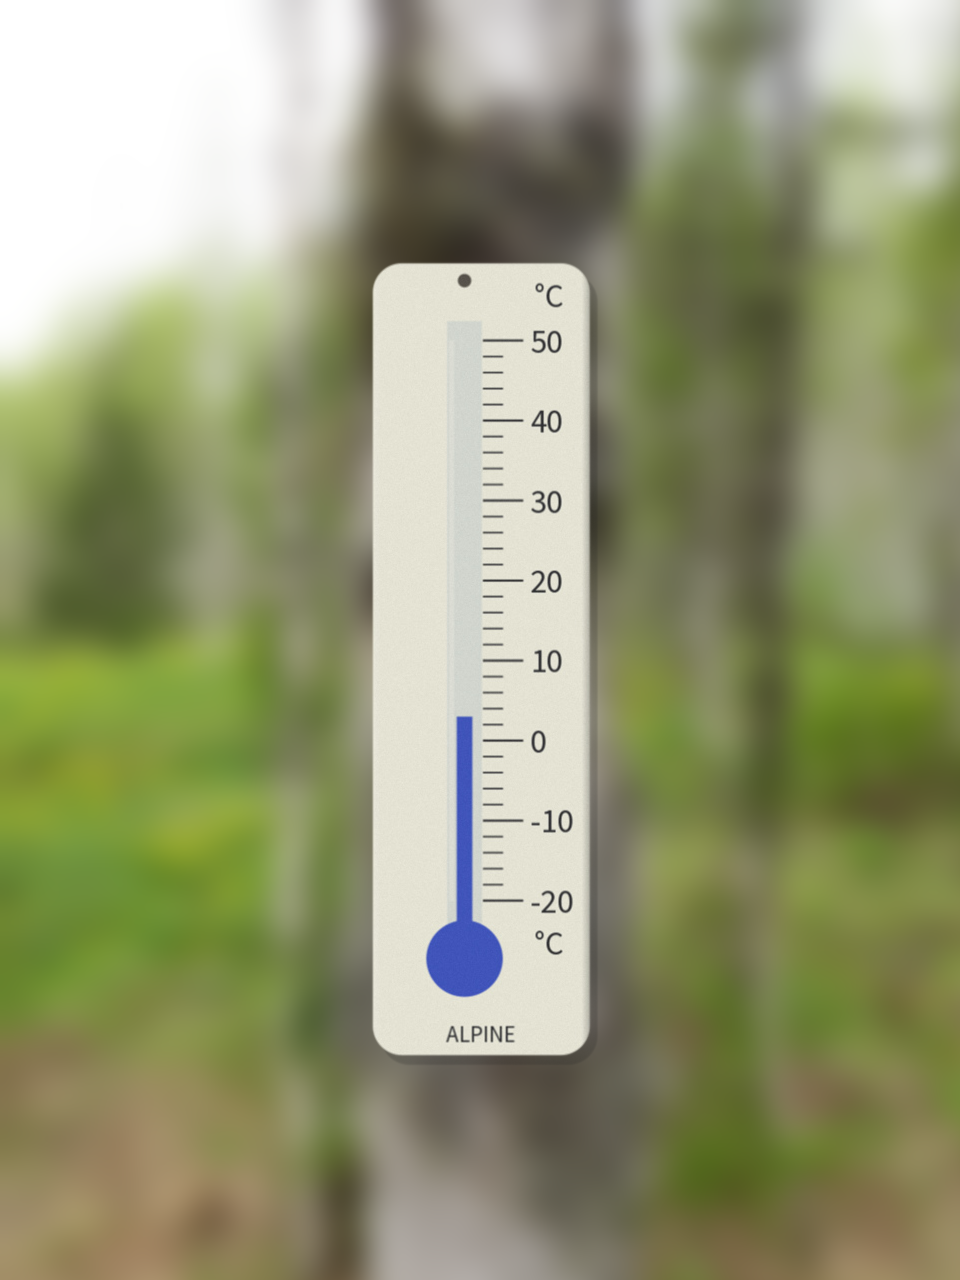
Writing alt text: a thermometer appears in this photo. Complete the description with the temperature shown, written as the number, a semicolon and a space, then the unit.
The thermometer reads 3; °C
